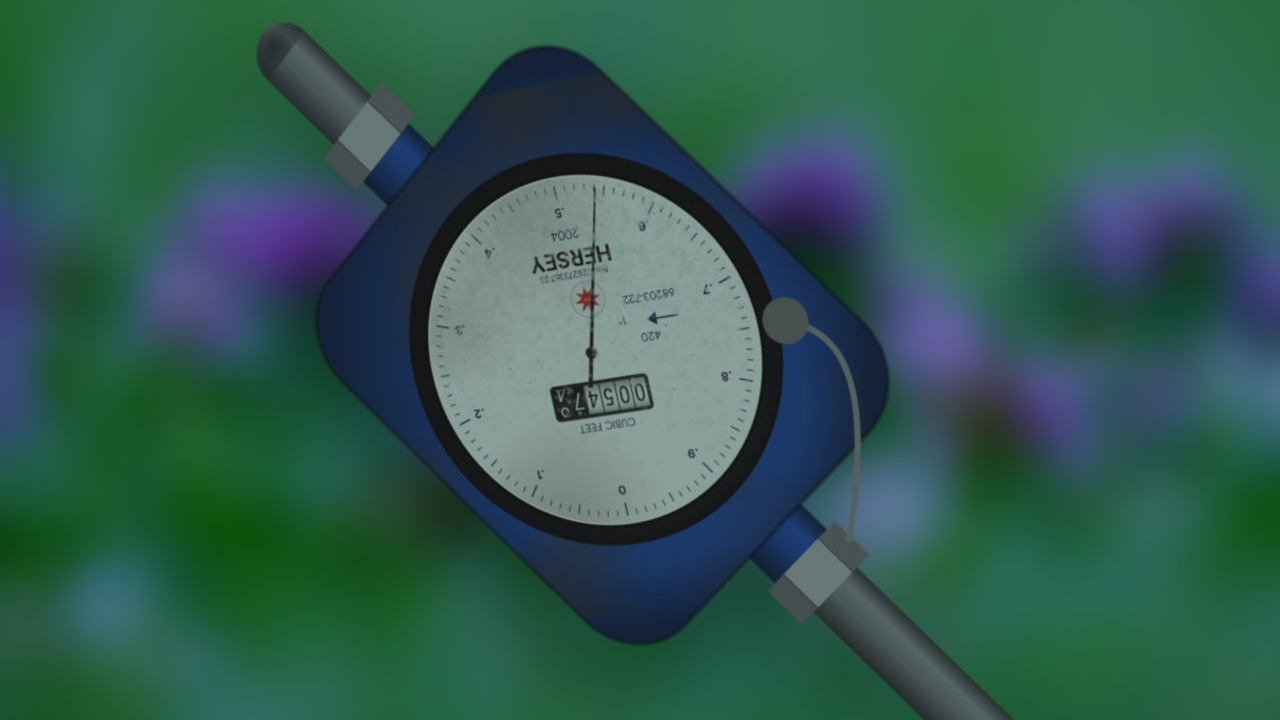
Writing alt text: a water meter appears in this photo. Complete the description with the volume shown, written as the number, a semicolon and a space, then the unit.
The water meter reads 5473.54; ft³
